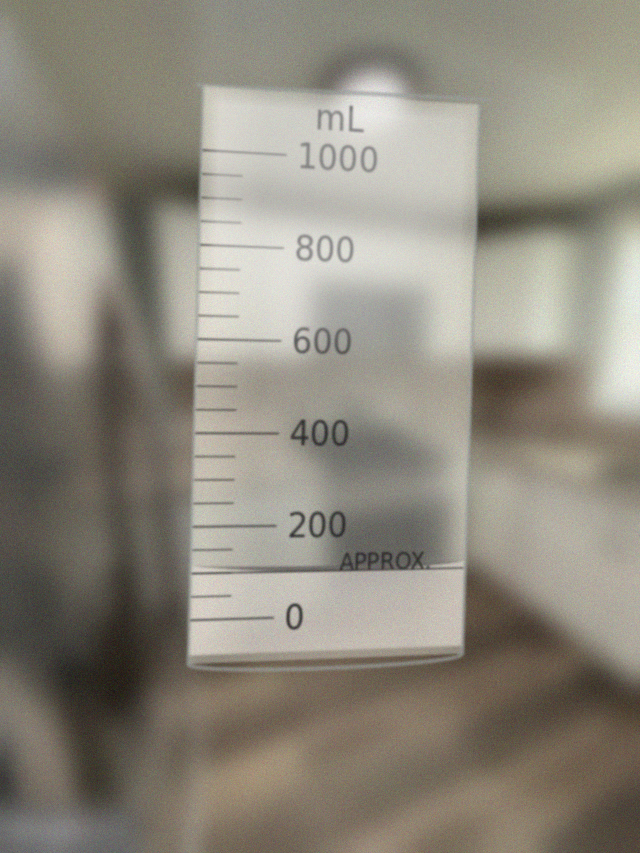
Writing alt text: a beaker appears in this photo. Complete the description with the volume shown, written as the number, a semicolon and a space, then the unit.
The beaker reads 100; mL
